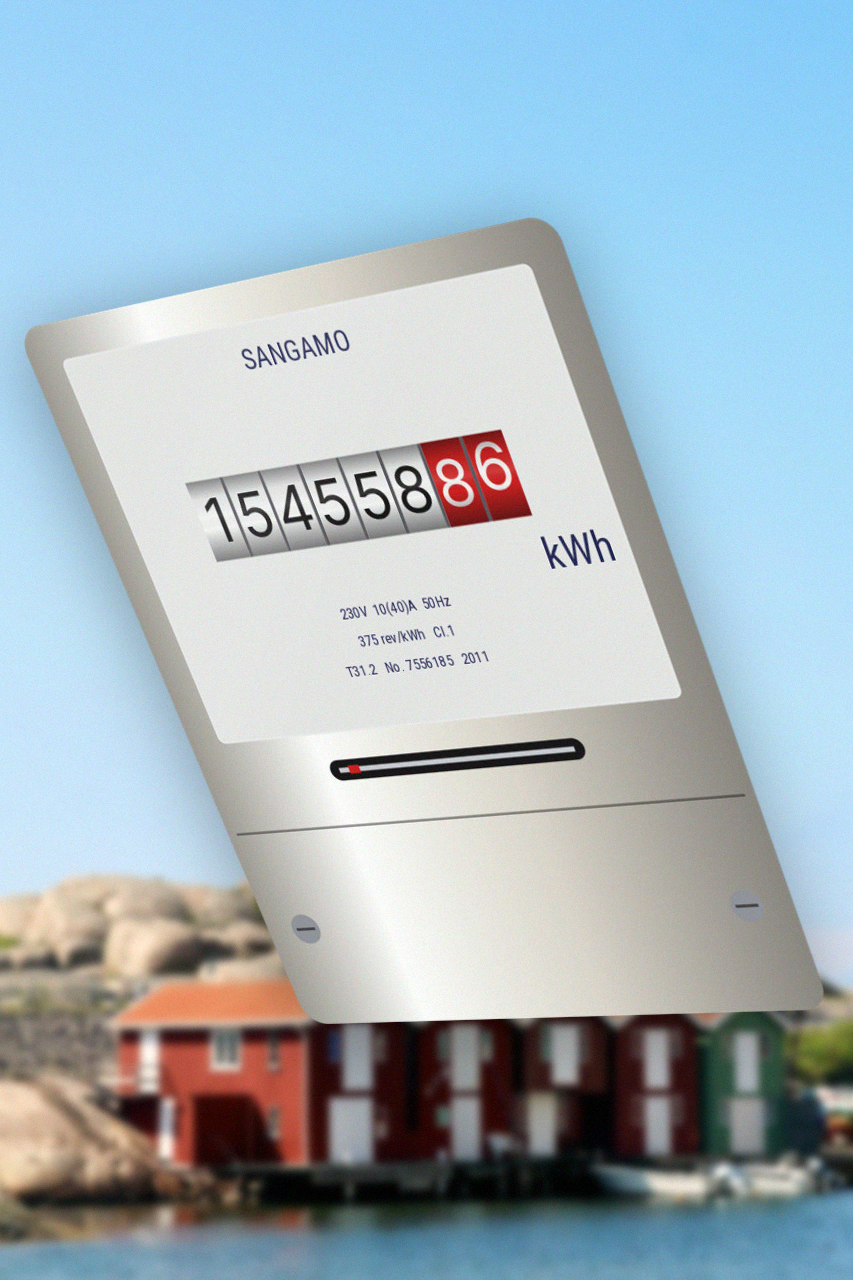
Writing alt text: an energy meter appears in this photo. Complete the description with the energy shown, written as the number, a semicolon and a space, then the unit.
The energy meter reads 154558.86; kWh
